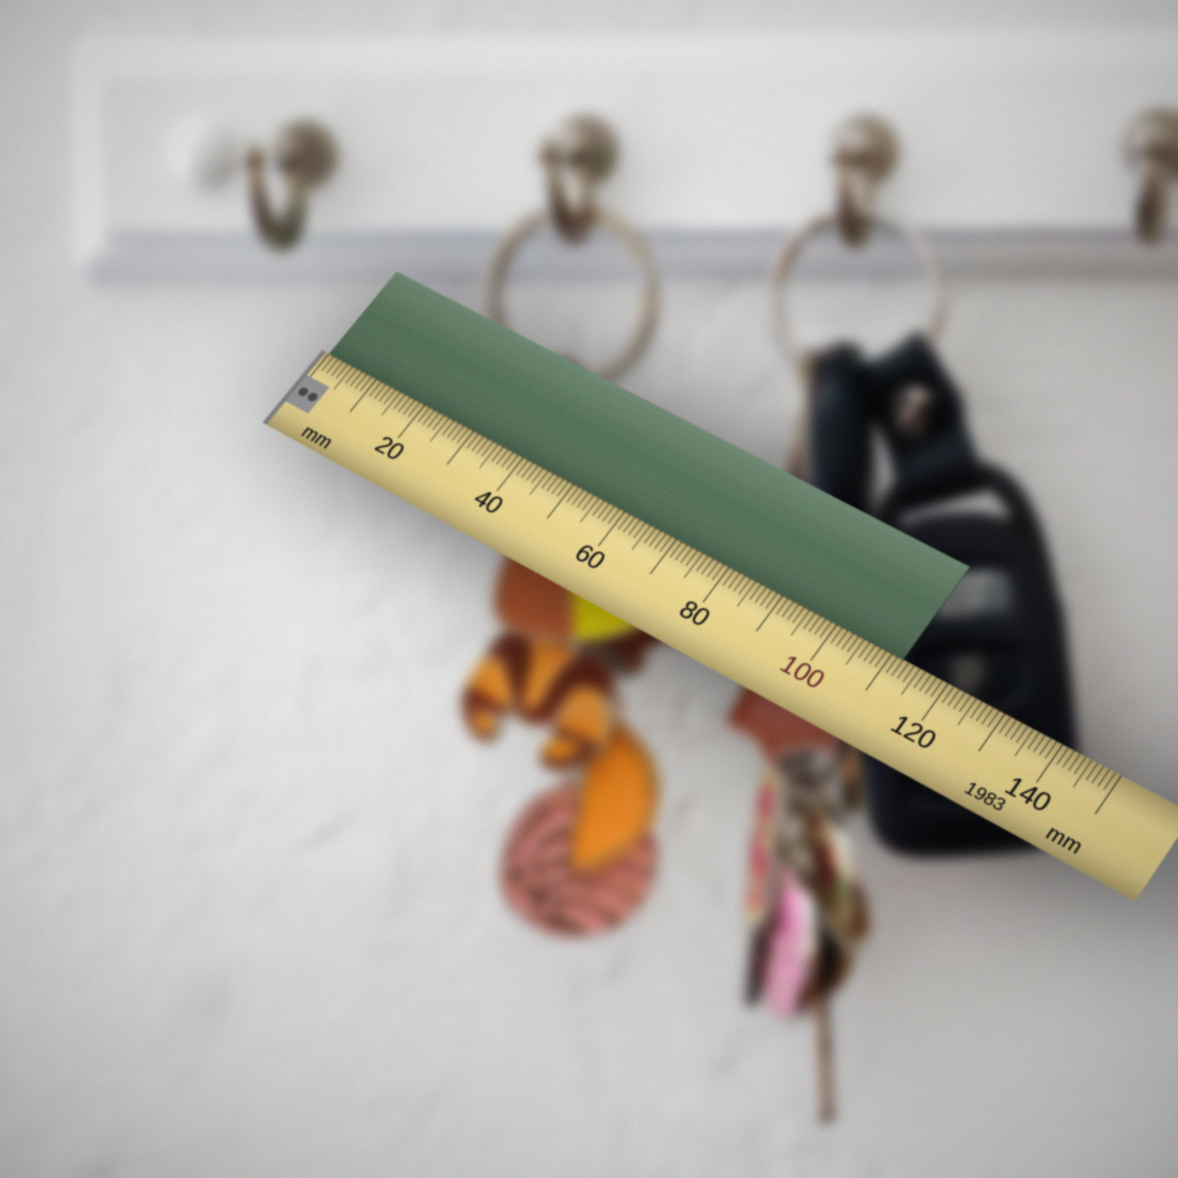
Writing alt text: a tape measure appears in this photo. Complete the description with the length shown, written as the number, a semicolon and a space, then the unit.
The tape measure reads 112; mm
